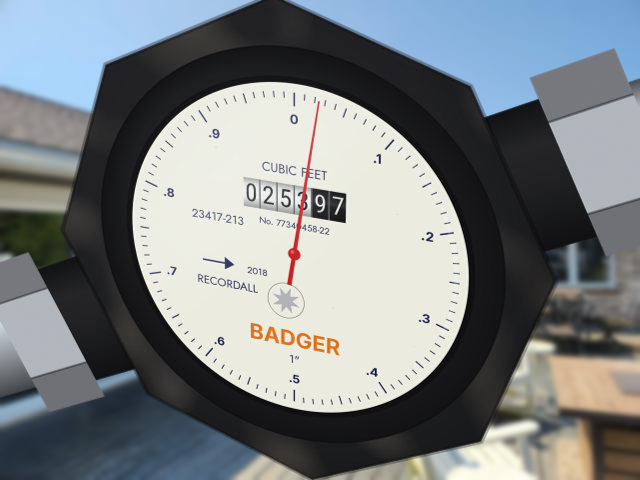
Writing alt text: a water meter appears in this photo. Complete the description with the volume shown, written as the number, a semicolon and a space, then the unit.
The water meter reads 25397.02; ft³
